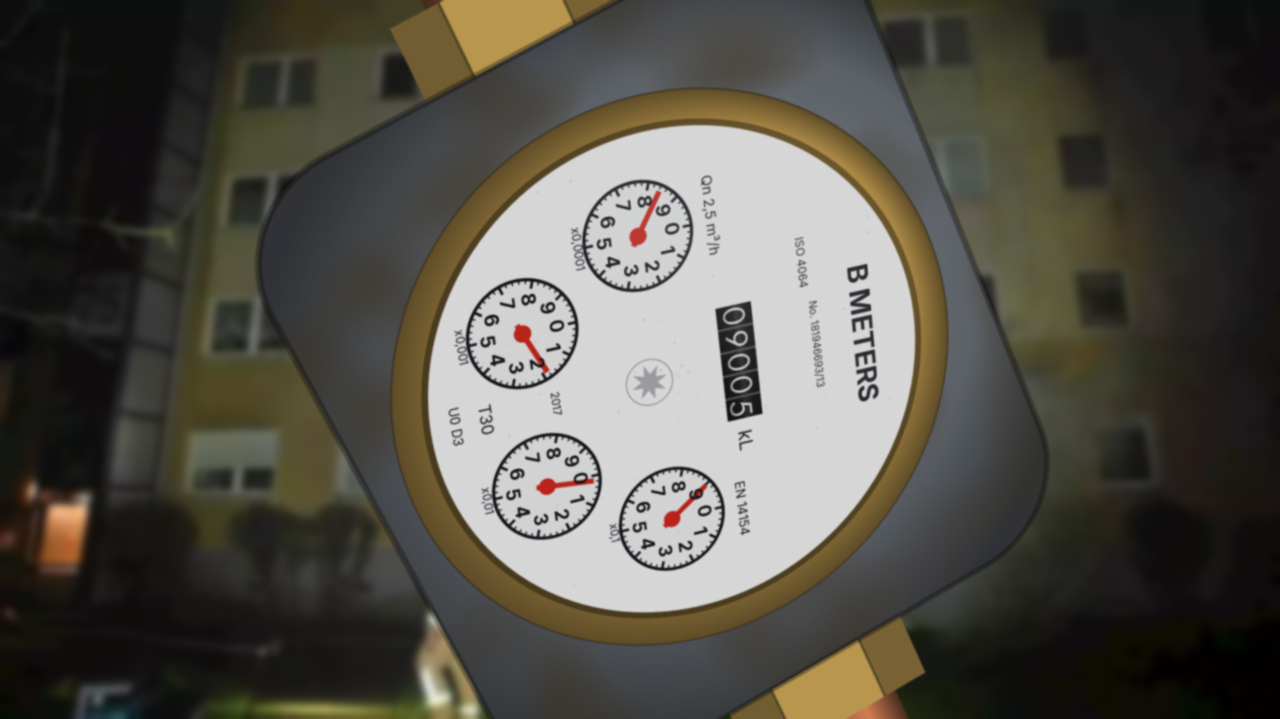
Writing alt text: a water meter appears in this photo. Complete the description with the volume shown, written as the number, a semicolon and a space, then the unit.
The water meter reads 9004.9018; kL
